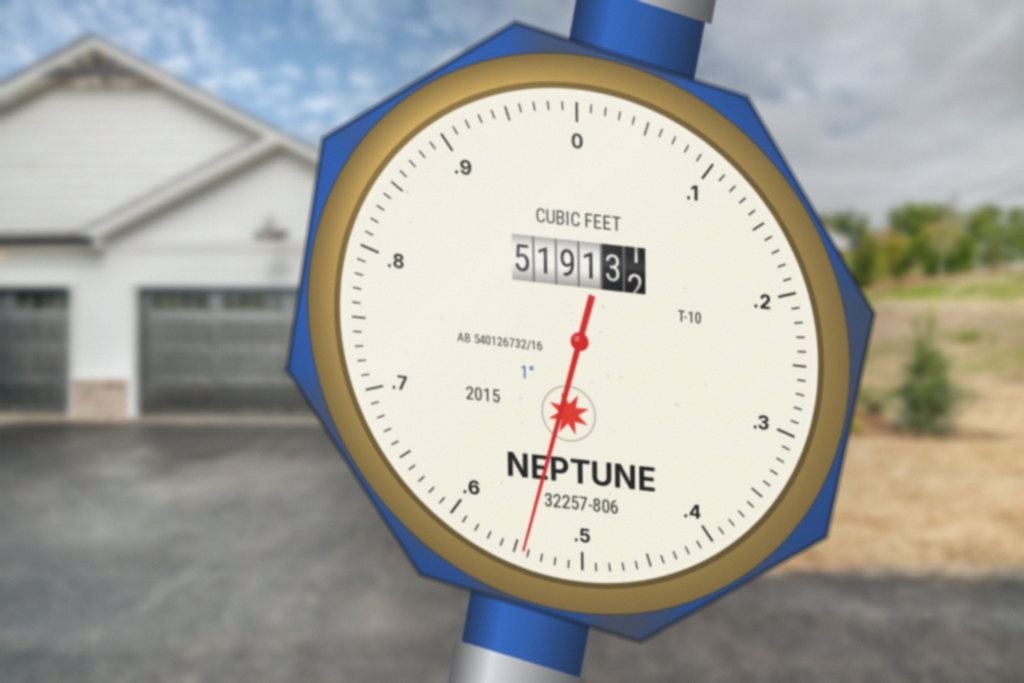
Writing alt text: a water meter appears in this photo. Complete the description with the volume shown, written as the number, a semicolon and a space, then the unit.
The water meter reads 519131.54; ft³
